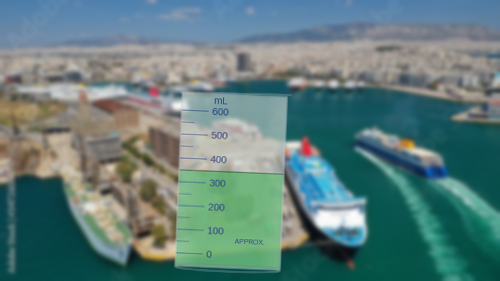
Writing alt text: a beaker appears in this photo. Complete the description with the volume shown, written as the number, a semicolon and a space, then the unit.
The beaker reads 350; mL
